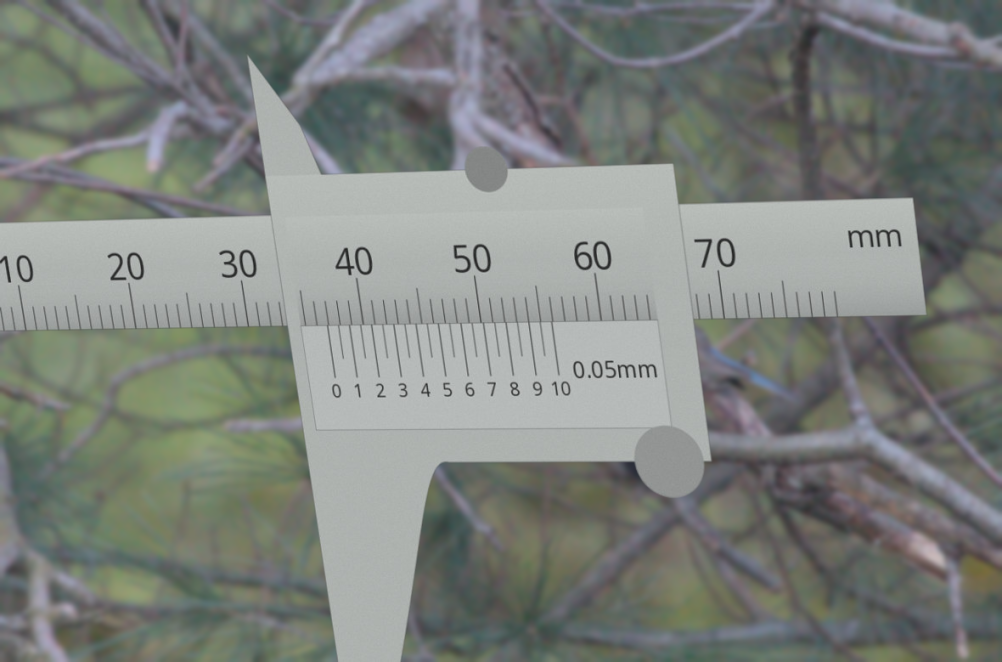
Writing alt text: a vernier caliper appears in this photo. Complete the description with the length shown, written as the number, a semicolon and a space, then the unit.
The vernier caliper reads 36.9; mm
